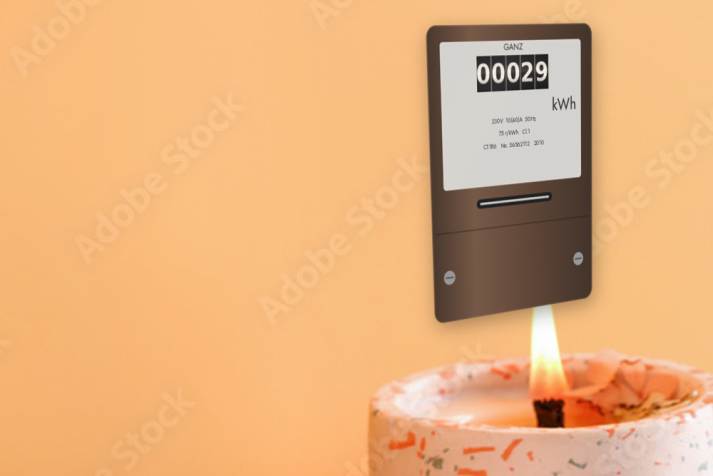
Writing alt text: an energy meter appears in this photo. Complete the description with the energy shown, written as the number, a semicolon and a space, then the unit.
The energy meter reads 29; kWh
